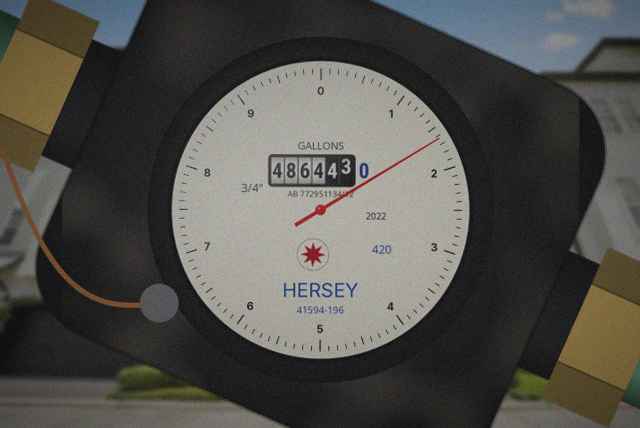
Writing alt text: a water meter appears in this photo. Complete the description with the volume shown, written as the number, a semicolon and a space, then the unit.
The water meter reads 4864431.6; gal
